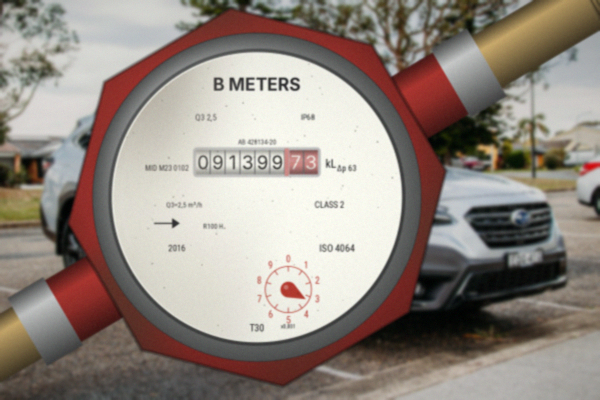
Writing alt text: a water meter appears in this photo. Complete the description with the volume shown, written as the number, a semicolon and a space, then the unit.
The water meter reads 91399.733; kL
